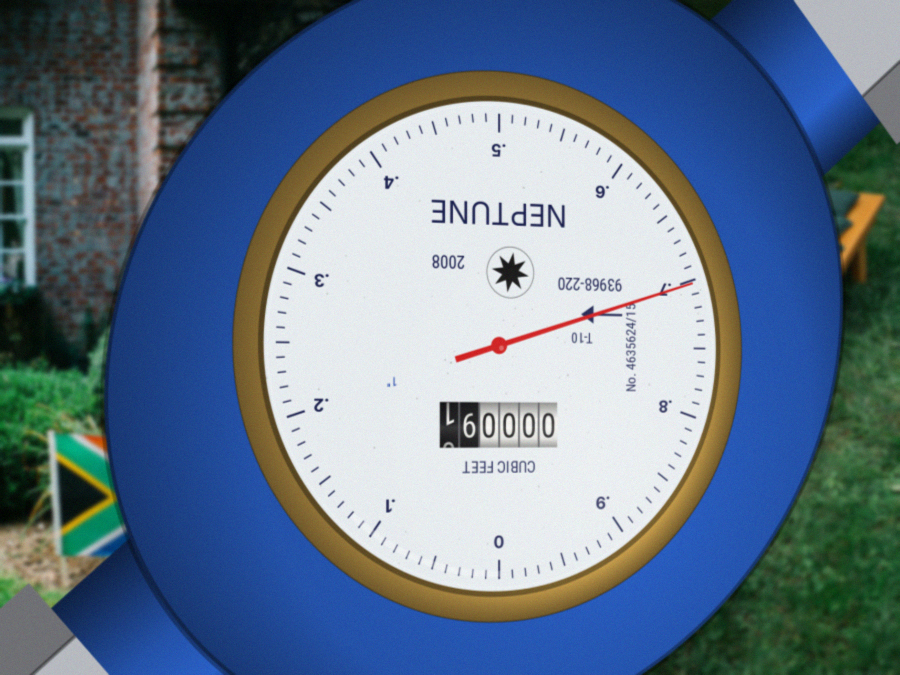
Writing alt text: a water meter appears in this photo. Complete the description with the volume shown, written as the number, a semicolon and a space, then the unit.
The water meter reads 90.70; ft³
